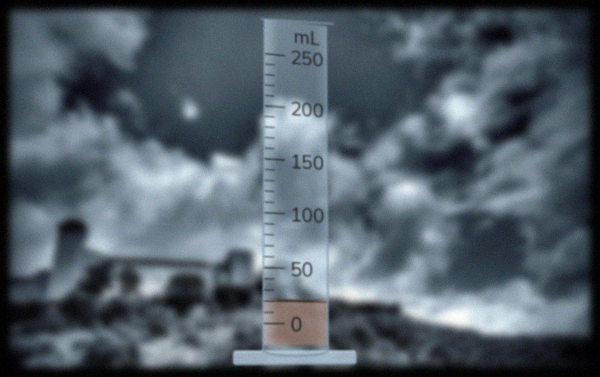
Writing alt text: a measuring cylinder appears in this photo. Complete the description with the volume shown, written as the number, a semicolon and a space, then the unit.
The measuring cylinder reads 20; mL
